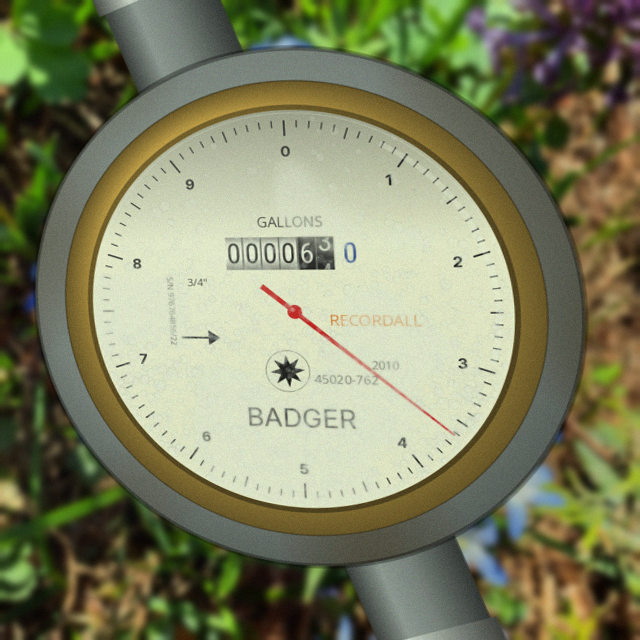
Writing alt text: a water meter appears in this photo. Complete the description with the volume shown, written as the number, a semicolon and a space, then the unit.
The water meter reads 633.6; gal
